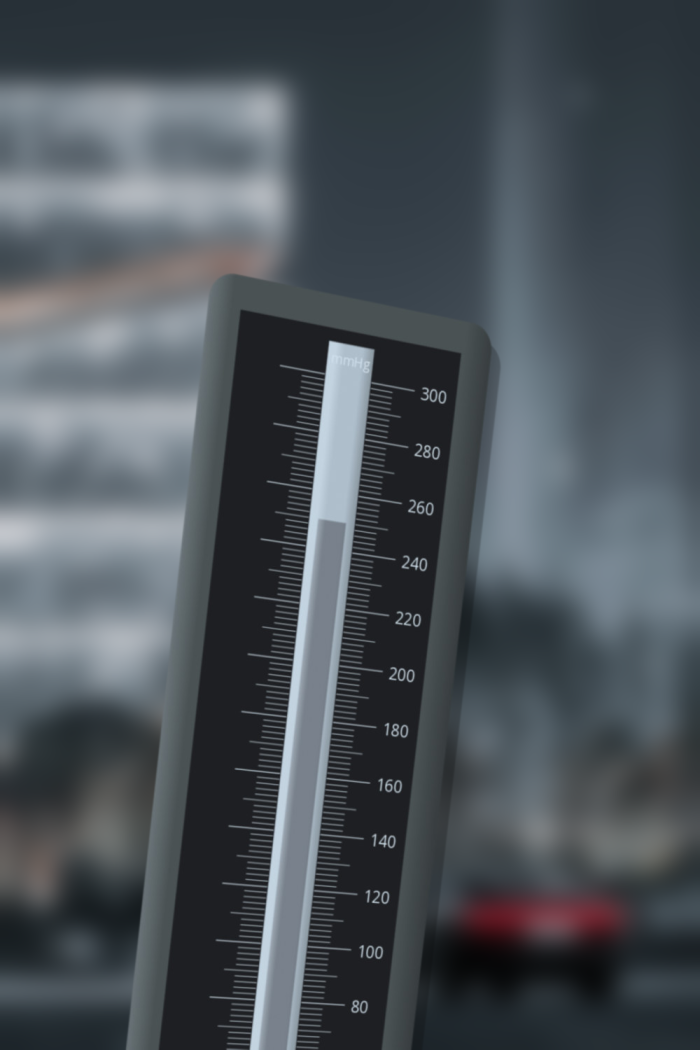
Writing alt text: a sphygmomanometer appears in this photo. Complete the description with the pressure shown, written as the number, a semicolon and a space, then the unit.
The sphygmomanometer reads 250; mmHg
